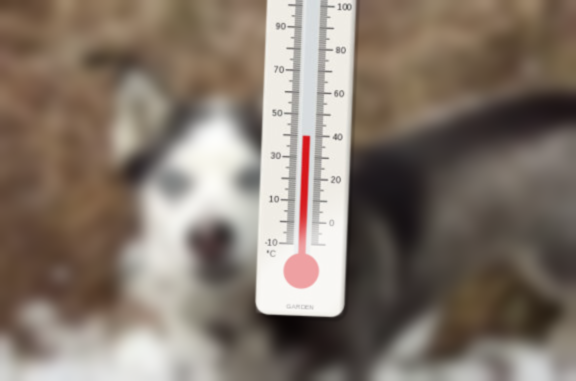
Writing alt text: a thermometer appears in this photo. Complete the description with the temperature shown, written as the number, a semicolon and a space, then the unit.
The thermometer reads 40; °C
